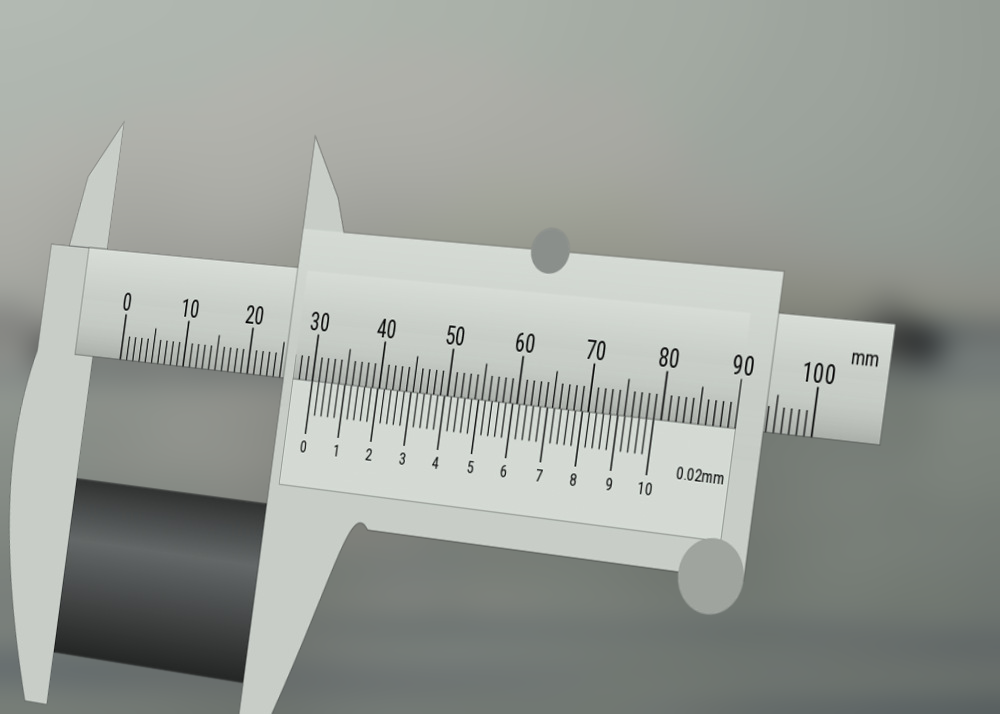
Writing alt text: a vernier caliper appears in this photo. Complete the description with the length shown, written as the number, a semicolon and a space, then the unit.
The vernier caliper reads 30.0; mm
